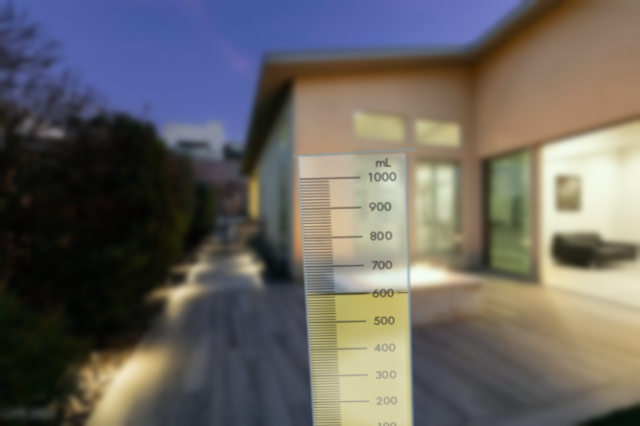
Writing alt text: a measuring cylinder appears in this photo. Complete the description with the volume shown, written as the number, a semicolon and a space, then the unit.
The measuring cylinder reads 600; mL
